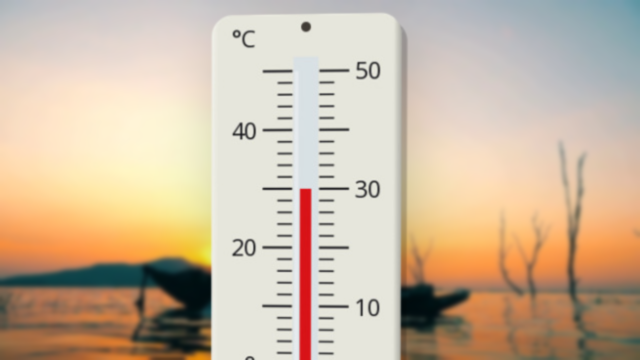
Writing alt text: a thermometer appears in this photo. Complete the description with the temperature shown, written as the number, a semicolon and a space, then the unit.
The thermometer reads 30; °C
